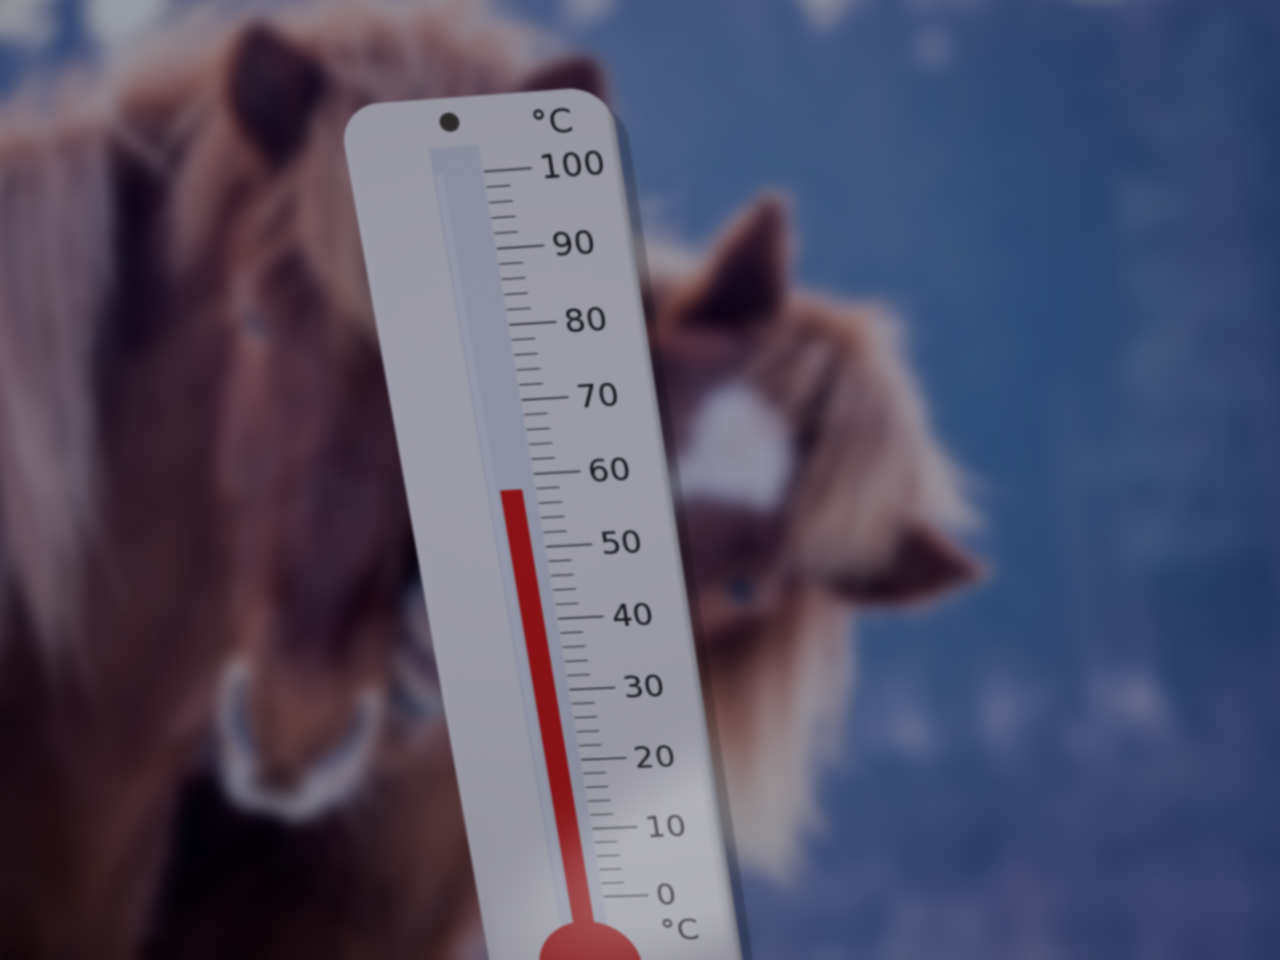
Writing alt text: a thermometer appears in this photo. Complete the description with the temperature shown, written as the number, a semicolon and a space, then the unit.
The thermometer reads 58; °C
